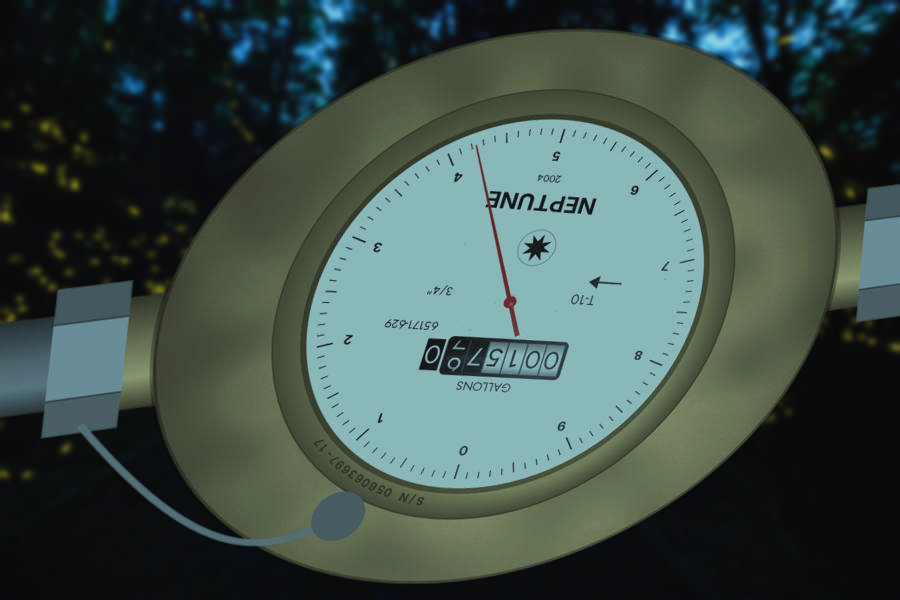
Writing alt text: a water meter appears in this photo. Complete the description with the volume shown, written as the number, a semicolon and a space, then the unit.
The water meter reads 15764.2; gal
